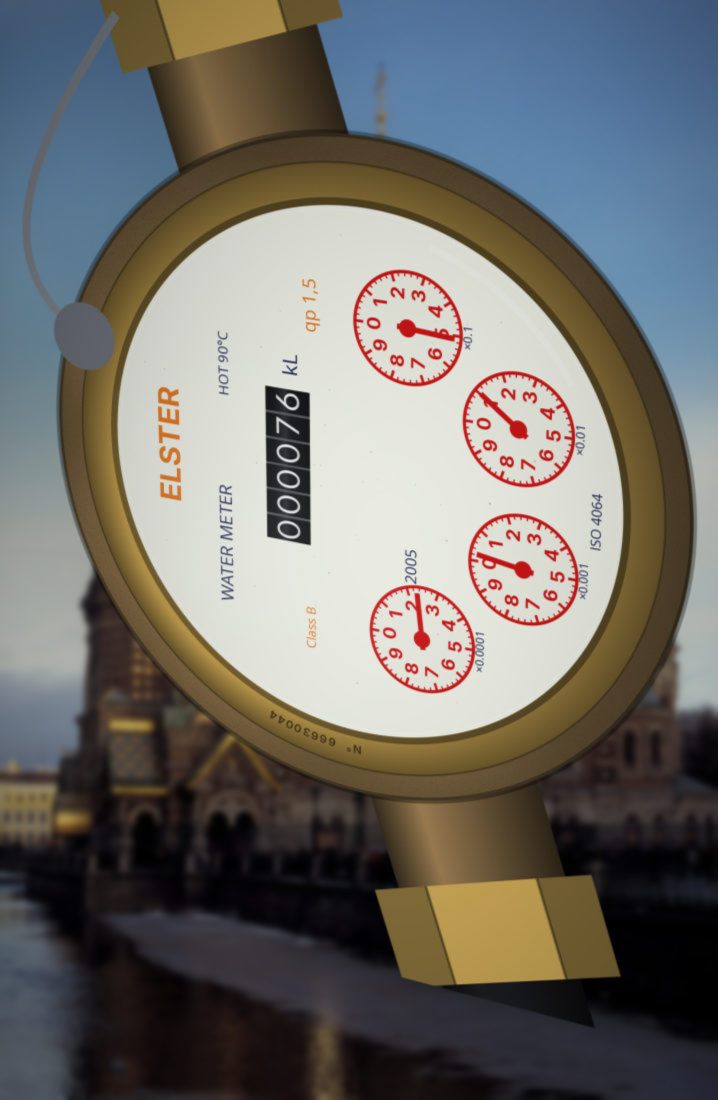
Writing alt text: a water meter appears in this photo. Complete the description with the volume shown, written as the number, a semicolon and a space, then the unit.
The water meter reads 76.5102; kL
